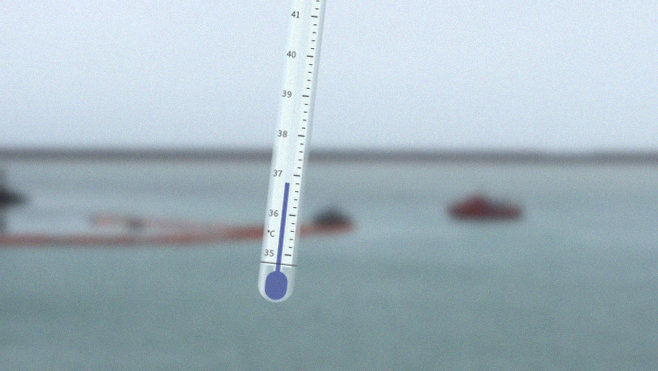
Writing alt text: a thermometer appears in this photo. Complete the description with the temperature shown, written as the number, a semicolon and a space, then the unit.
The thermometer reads 36.8; °C
